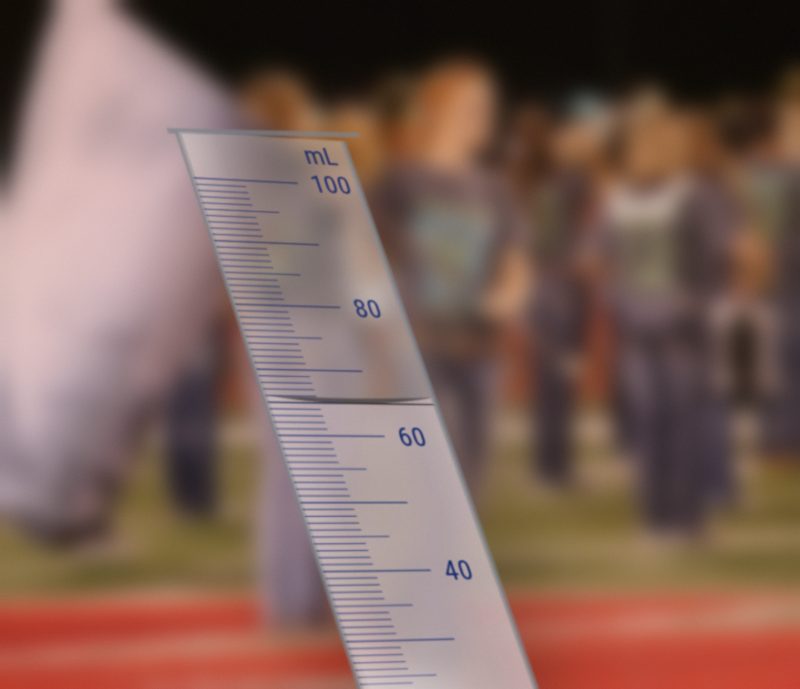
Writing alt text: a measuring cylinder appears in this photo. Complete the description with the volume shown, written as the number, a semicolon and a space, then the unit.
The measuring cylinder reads 65; mL
